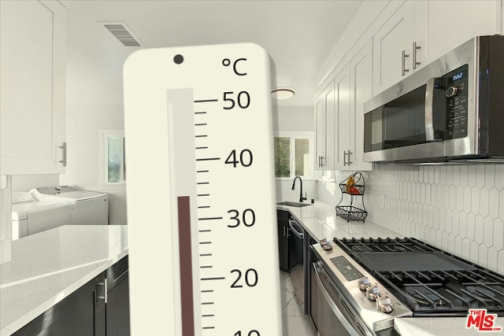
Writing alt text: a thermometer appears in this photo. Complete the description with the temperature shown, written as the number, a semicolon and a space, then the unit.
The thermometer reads 34; °C
